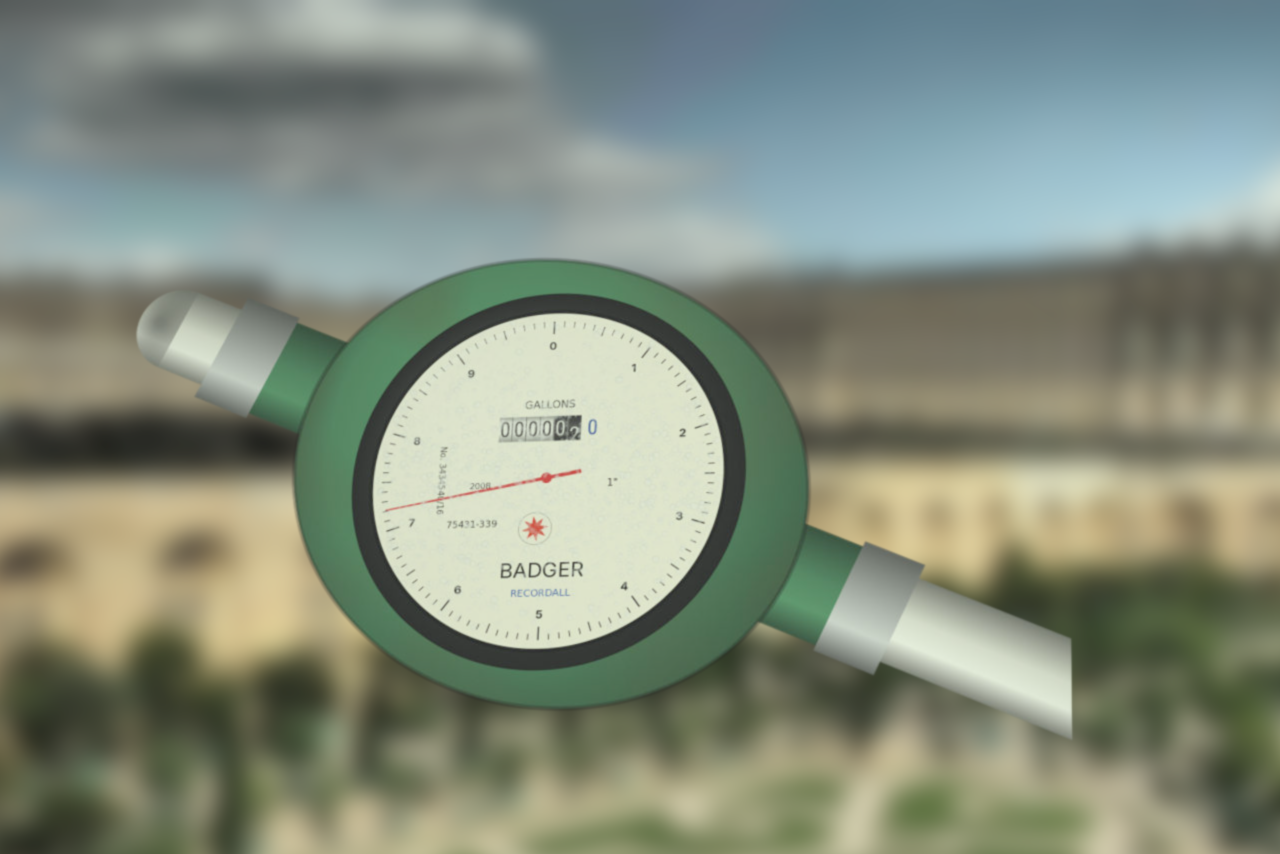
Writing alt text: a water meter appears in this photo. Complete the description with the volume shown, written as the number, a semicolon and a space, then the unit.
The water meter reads 17.2; gal
